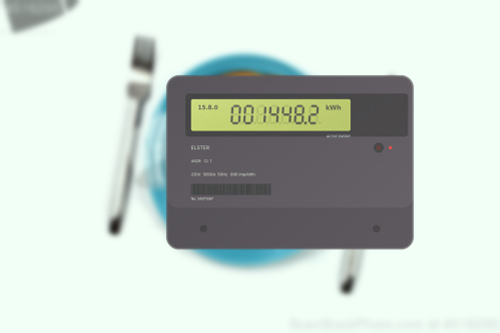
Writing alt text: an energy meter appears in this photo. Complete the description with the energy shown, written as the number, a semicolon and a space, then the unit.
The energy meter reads 1448.2; kWh
